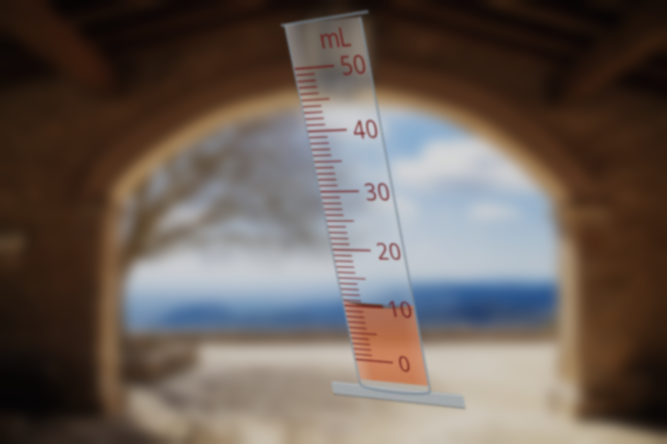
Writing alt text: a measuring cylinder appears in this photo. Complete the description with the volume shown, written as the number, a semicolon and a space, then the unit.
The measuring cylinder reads 10; mL
